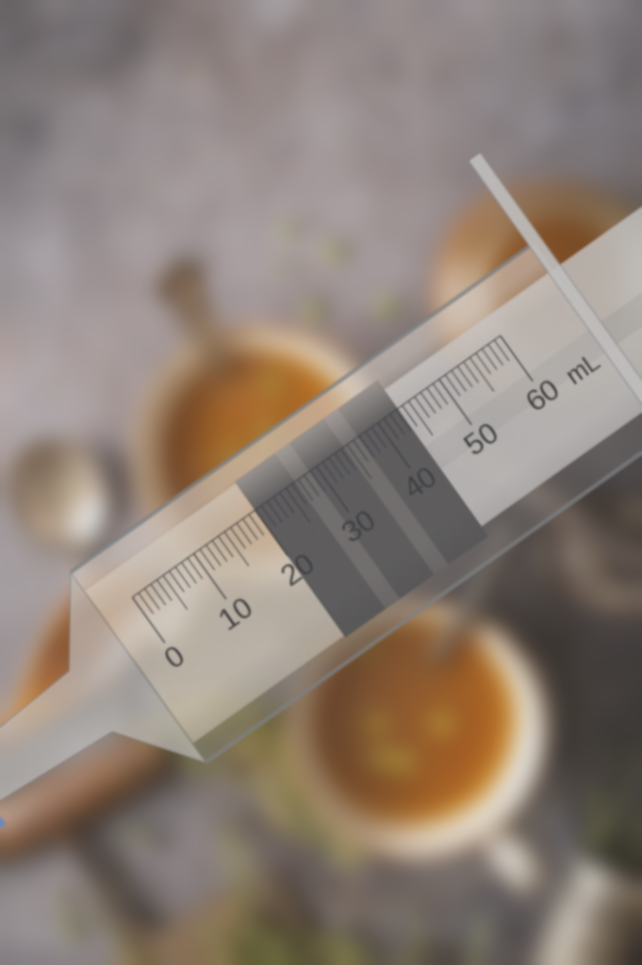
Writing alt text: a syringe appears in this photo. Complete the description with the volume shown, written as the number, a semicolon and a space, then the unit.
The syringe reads 20; mL
